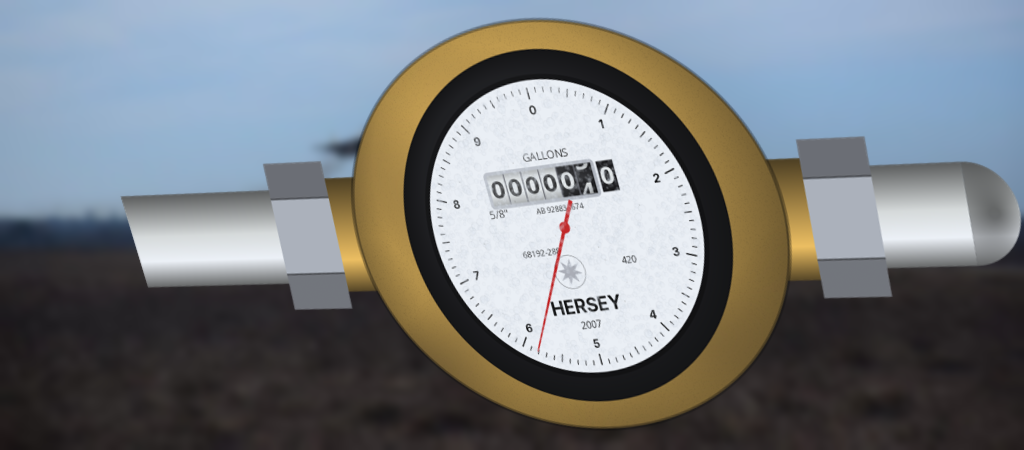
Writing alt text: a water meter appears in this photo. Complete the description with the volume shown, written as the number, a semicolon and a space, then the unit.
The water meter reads 35.8; gal
